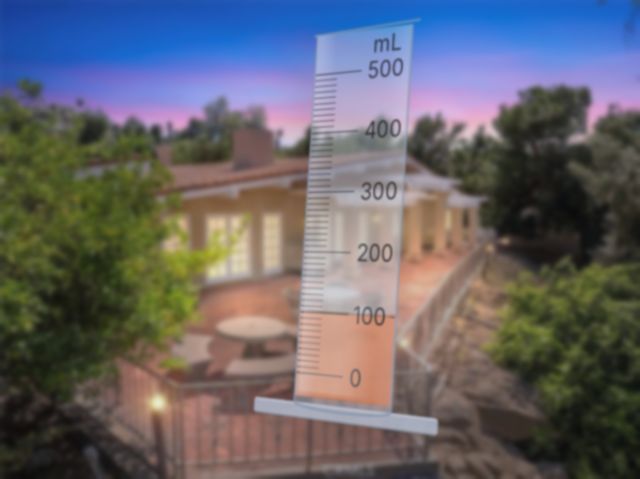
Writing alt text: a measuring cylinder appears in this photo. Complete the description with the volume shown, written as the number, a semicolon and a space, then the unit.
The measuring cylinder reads 100; mL
